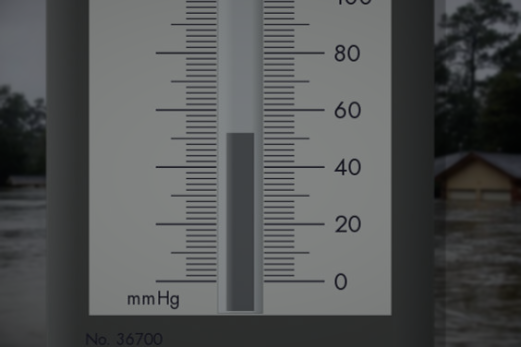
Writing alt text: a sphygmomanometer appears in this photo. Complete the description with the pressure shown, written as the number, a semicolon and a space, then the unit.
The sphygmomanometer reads 52; mmHg
